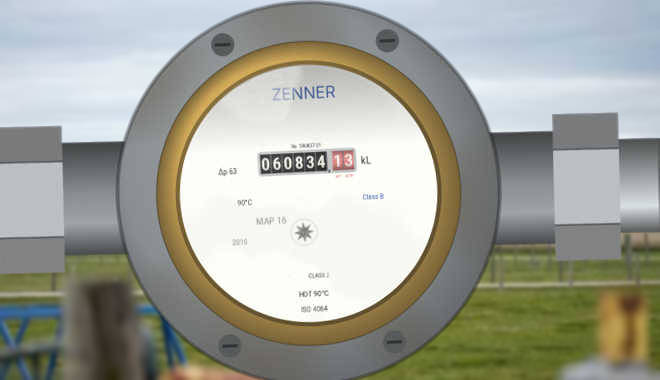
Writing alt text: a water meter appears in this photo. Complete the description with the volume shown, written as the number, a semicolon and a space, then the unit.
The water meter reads 60834.13; kL
